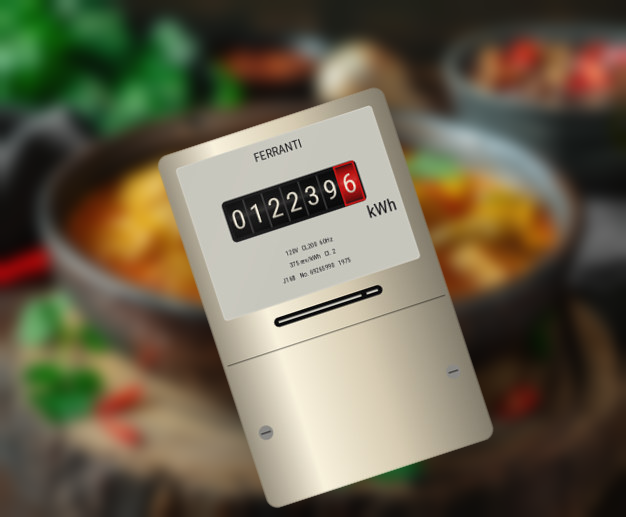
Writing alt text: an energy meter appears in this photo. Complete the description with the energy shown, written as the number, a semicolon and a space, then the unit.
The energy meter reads 12239.6; kWh
